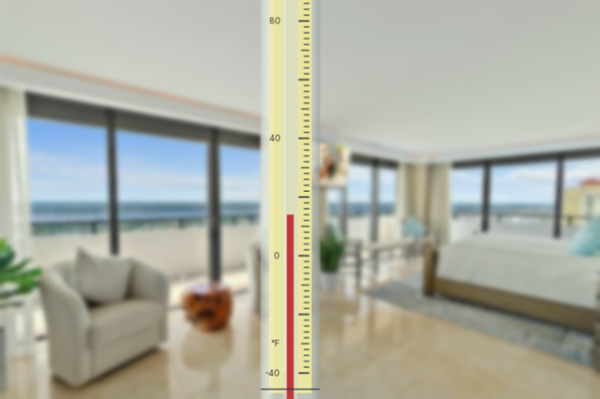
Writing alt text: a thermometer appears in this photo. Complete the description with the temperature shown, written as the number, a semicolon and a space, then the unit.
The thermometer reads 14; °F
